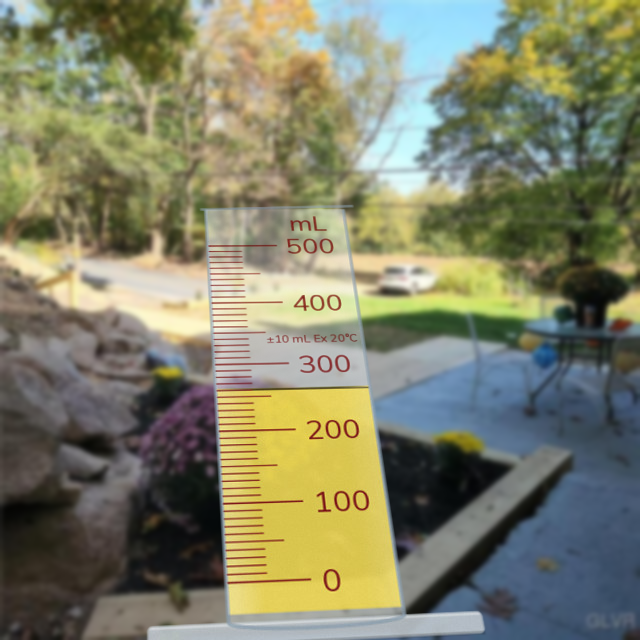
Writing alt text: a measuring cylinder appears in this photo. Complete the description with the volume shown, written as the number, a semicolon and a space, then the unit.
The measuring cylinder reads 260; mL
